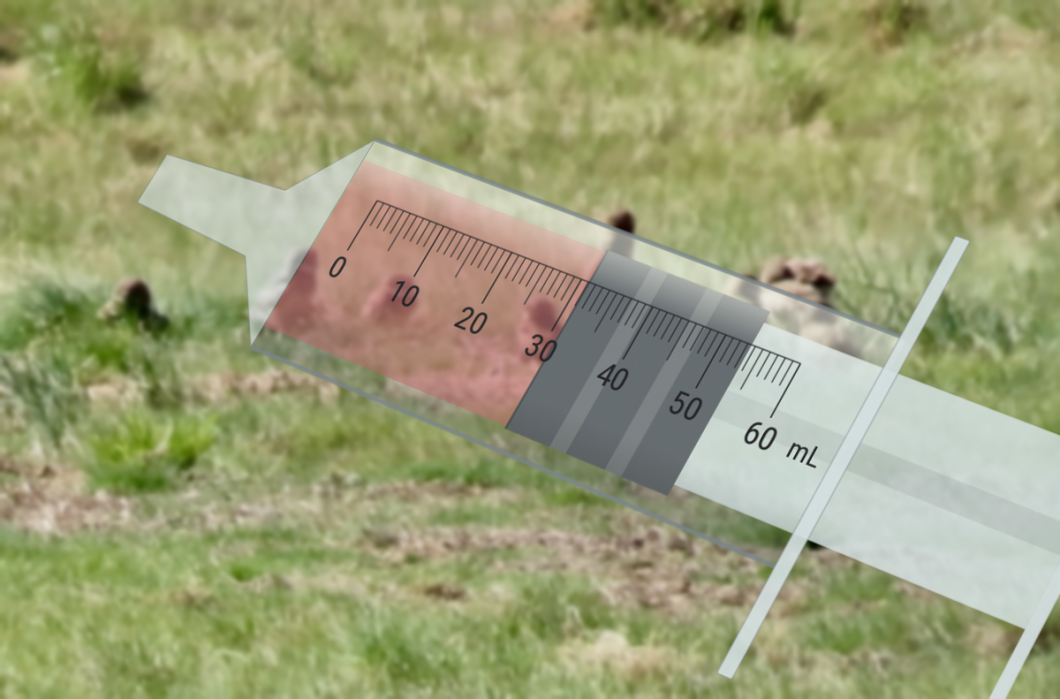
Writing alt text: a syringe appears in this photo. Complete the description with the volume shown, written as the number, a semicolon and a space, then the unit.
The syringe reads 31; mL
